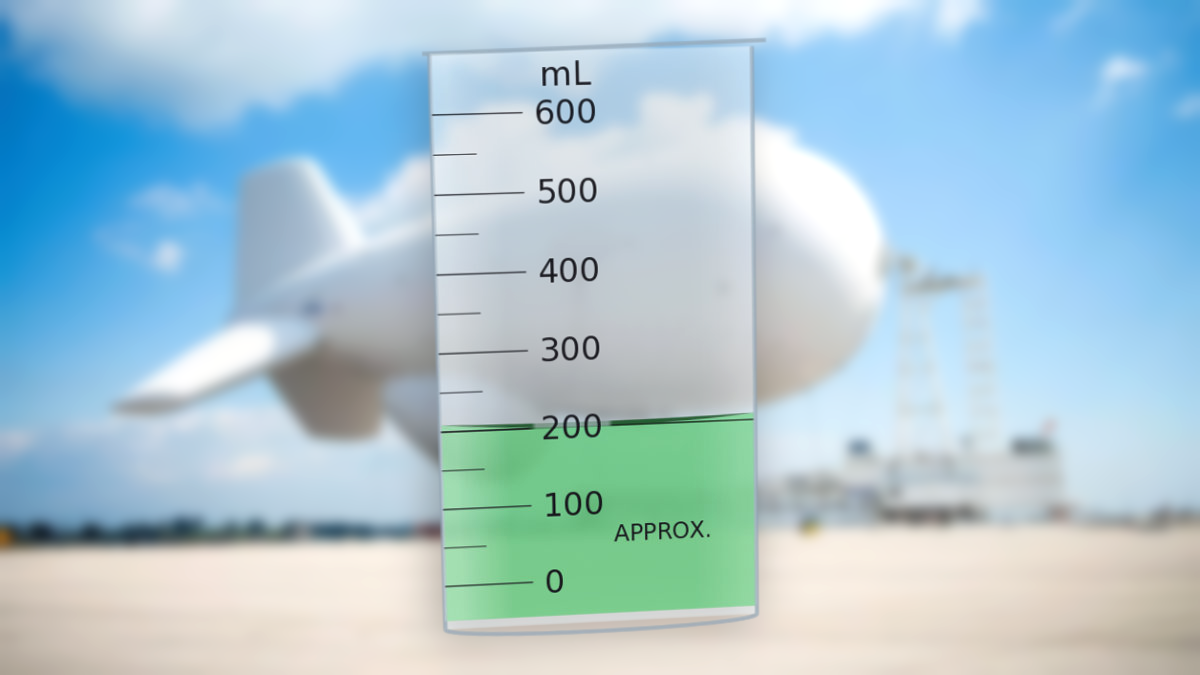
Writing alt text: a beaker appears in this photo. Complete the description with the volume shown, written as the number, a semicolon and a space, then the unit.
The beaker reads 200; mL
